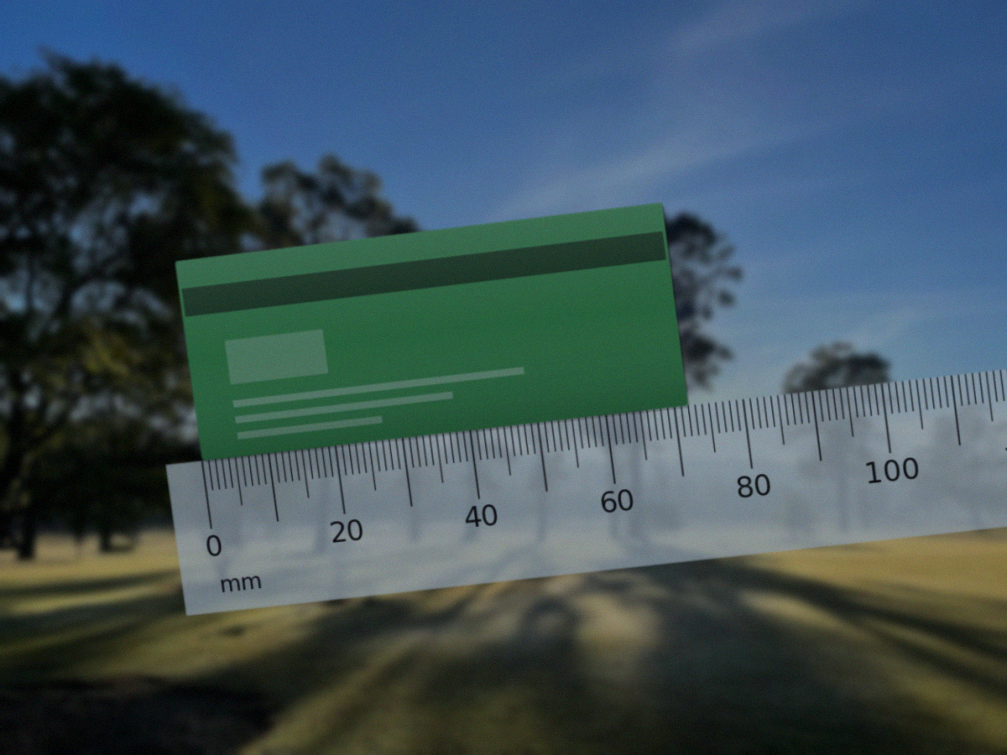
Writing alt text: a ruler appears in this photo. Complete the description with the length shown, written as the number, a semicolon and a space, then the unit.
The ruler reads 72; mm
